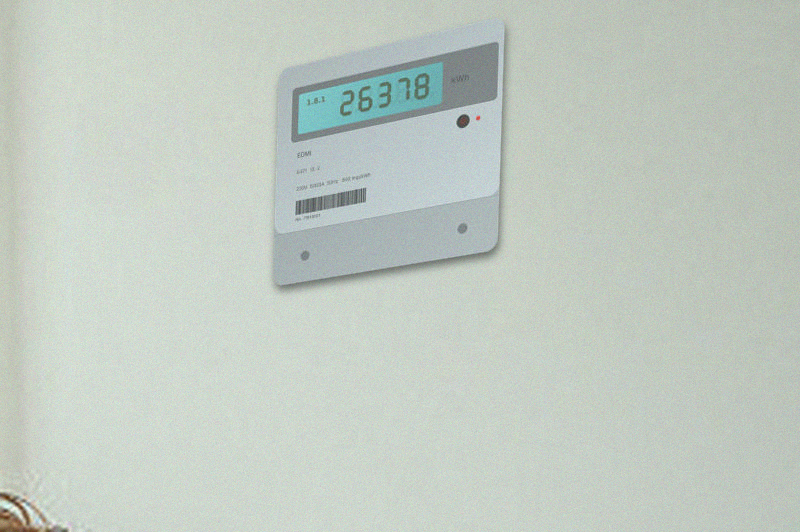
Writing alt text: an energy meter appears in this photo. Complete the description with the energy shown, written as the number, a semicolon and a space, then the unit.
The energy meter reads 26378; kWh
